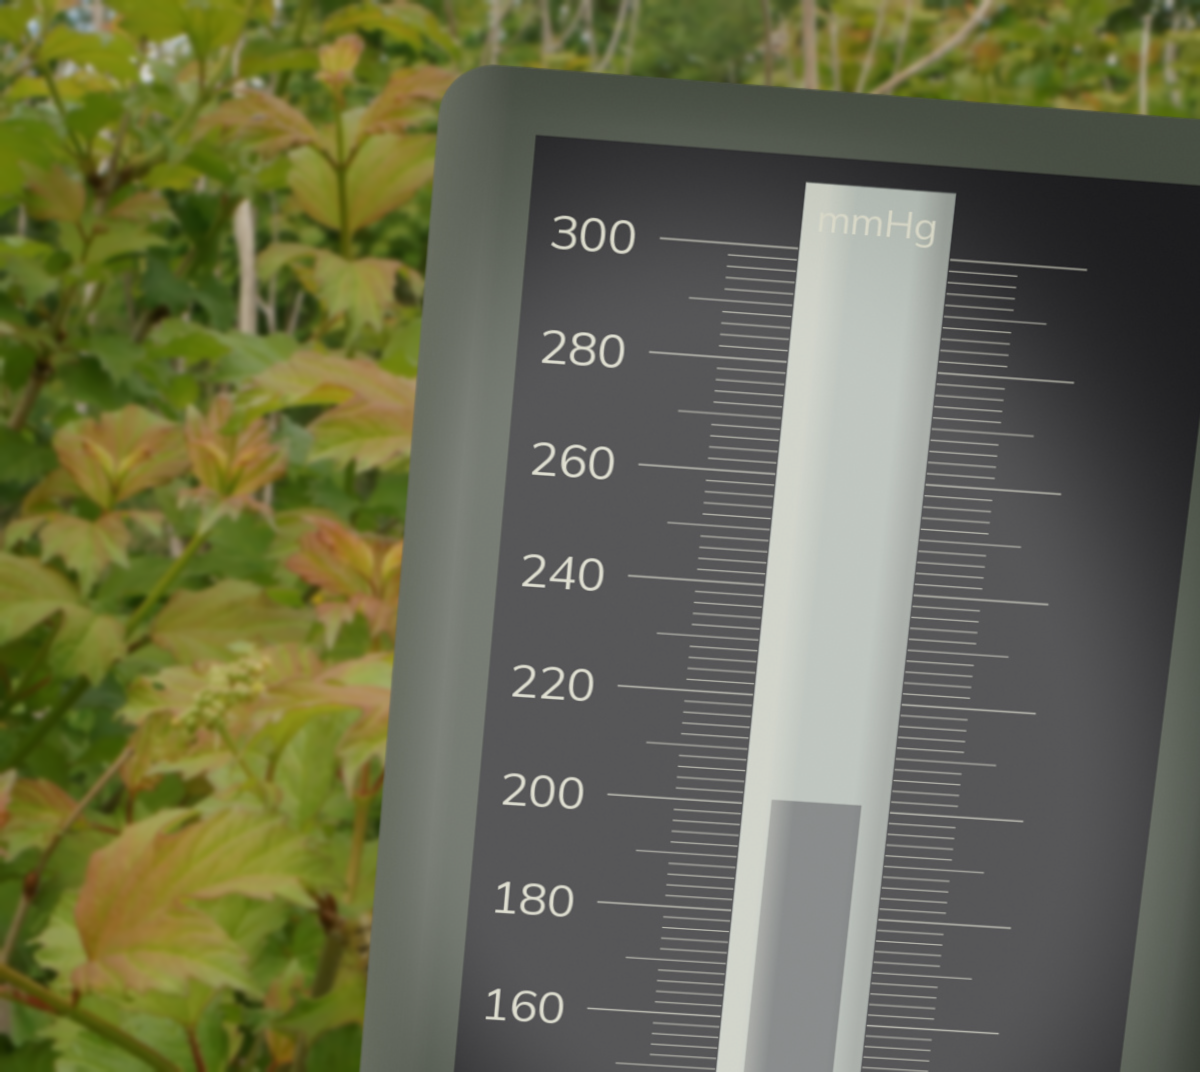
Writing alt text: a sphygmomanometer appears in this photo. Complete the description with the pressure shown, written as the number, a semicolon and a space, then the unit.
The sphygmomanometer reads 201; mmHg
